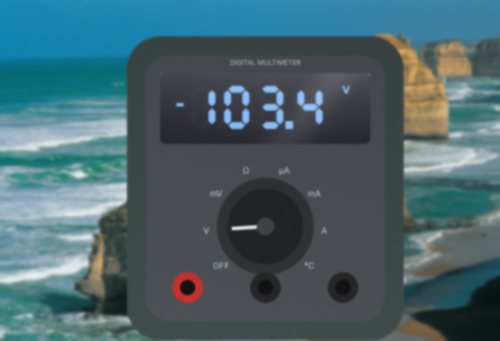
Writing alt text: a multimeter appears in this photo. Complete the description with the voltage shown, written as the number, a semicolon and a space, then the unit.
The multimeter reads -103.4; V
